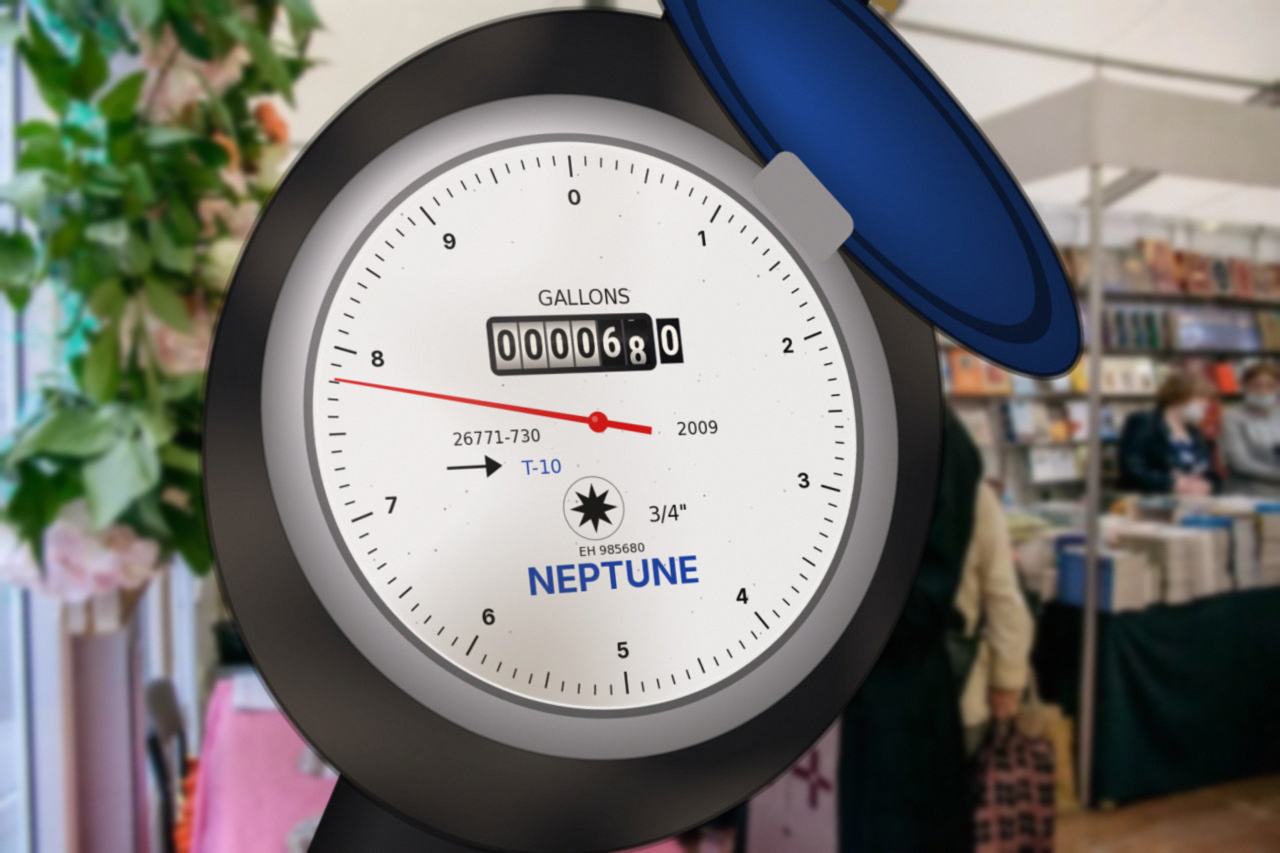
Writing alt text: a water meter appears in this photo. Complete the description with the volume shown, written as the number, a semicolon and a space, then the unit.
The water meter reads 677.8; gal
